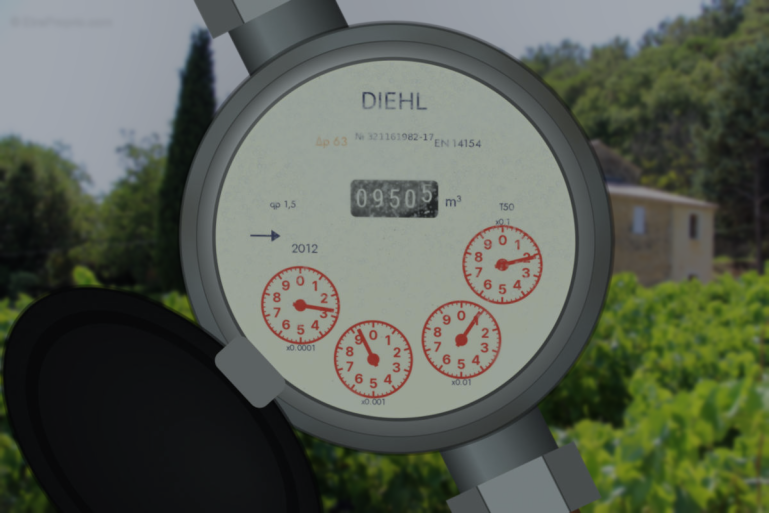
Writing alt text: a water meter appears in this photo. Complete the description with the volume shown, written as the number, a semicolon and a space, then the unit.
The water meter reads 9505.2092; m³
